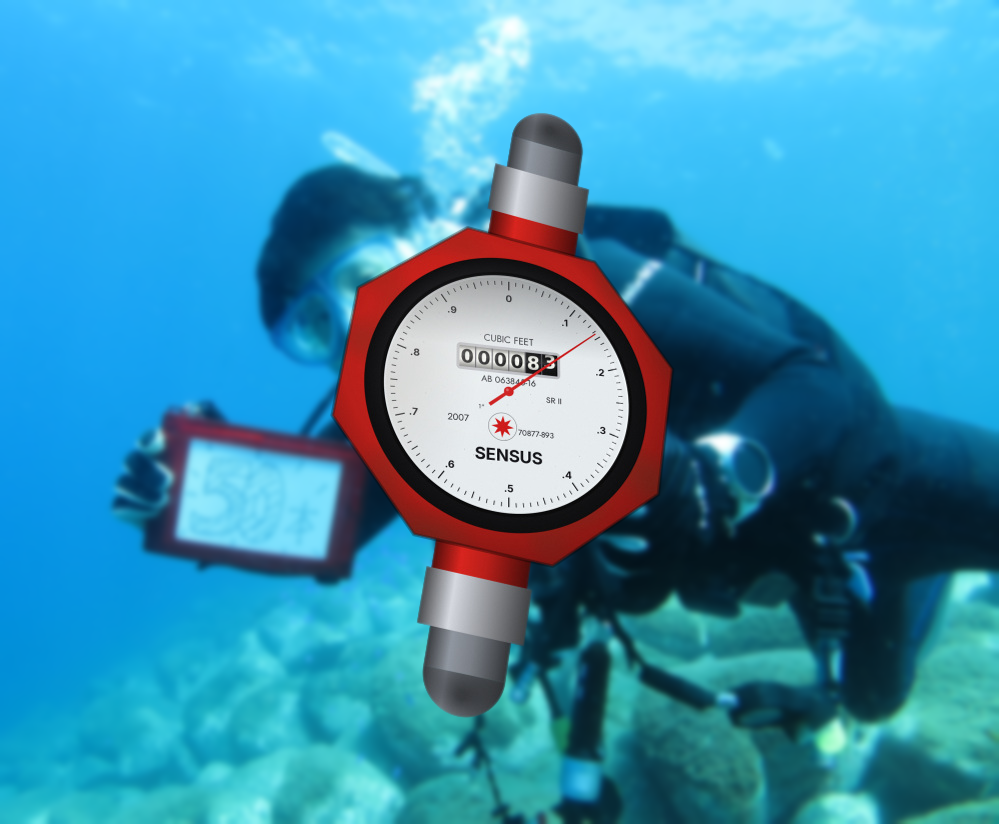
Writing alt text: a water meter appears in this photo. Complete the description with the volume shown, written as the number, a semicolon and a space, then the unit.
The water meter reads 83.14; ft³
